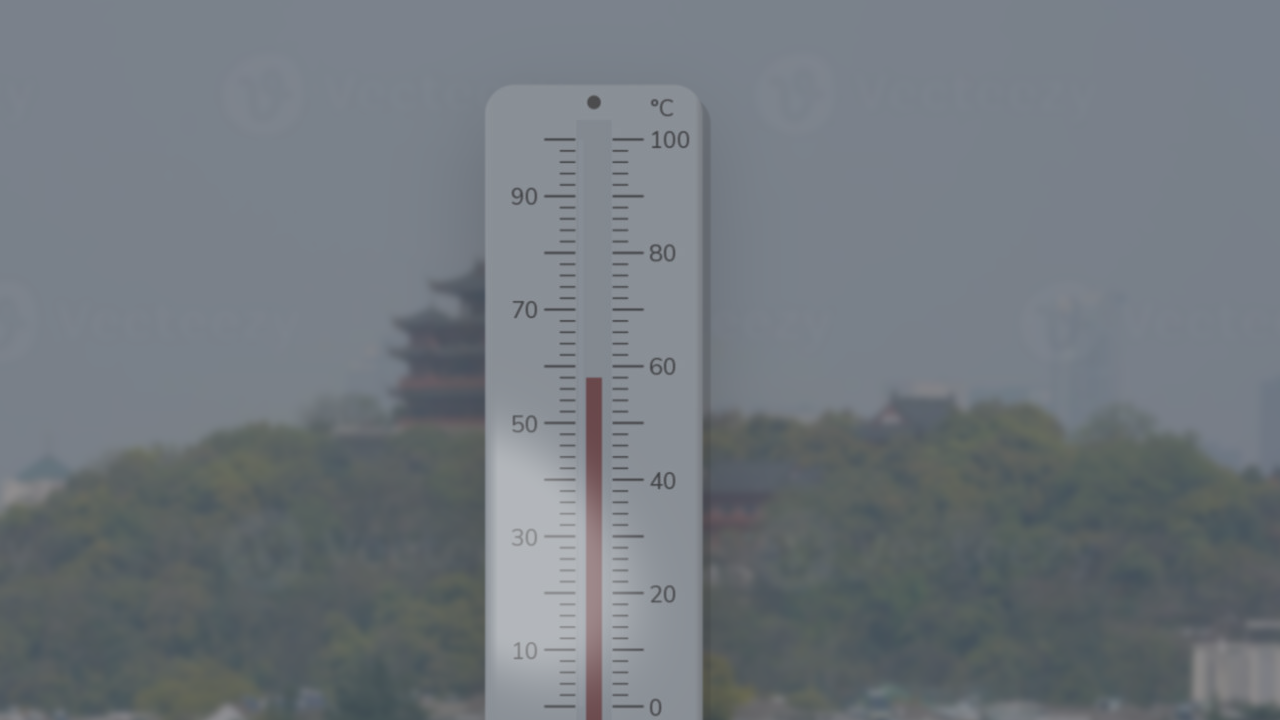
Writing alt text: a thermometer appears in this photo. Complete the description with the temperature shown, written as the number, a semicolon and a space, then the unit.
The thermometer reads 58; °C
